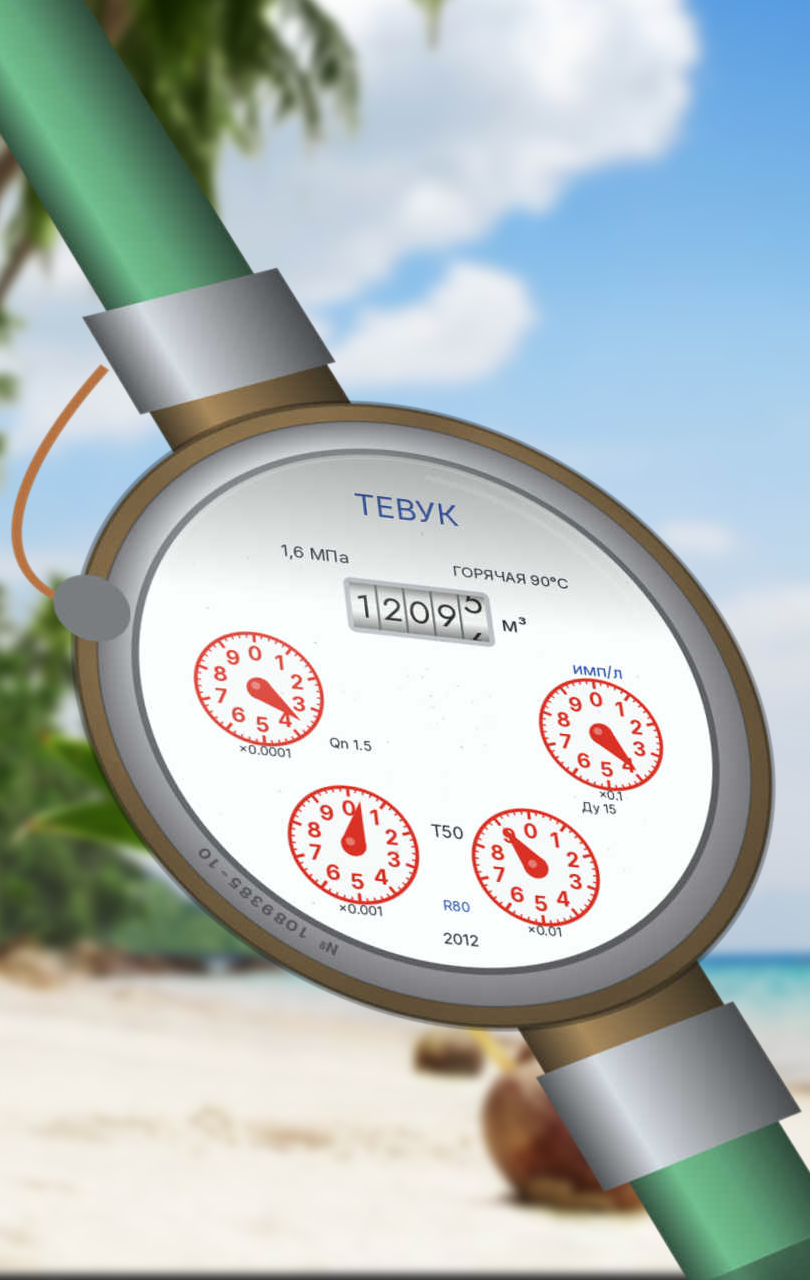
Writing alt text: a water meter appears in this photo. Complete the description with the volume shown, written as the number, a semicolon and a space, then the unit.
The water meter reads 12095.3903; m³
